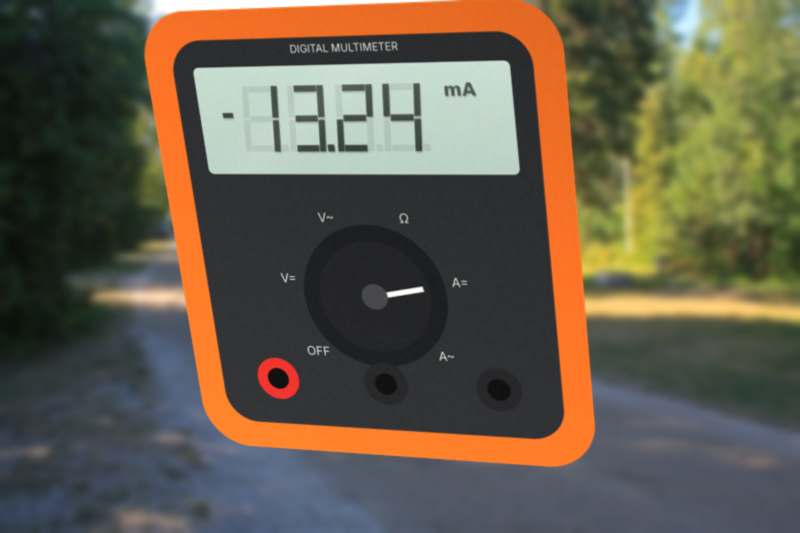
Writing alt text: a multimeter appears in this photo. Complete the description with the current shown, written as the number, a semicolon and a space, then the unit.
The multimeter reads -13.24; mA
